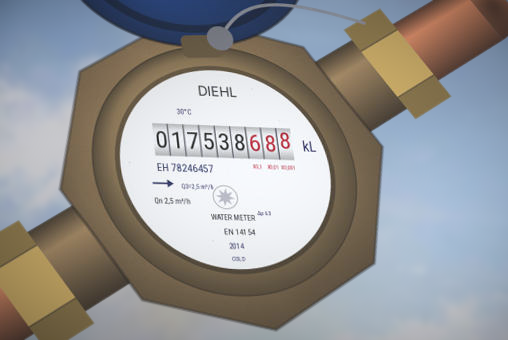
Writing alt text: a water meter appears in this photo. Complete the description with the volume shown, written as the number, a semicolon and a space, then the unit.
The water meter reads 17538.688; kL
